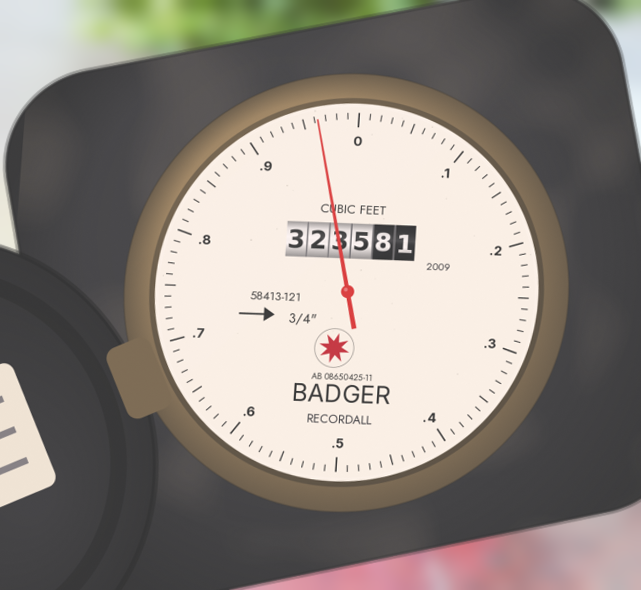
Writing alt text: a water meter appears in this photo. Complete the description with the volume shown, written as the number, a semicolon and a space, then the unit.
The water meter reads 323580.96; ft³
